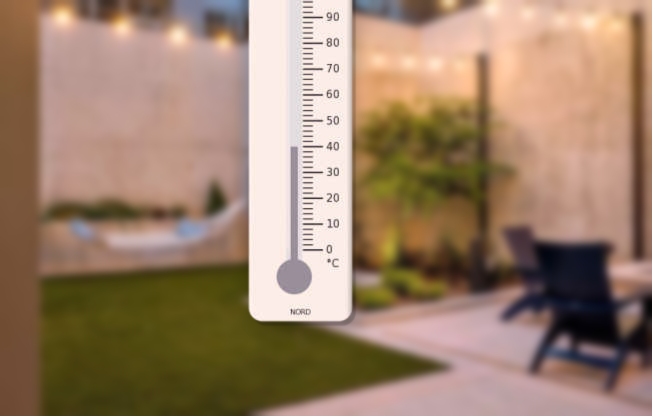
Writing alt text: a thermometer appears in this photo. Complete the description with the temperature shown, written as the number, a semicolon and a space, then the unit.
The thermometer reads 40; °C
